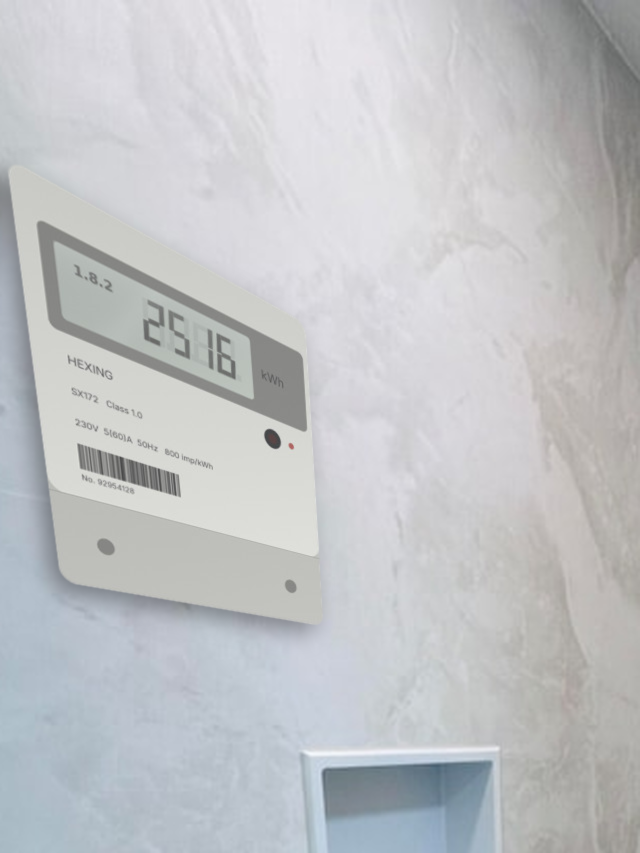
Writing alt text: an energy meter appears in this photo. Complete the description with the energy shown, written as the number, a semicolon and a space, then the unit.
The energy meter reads 2516; kWh
